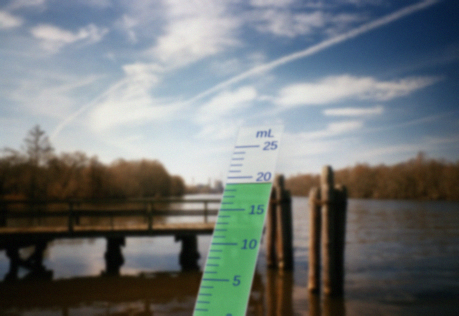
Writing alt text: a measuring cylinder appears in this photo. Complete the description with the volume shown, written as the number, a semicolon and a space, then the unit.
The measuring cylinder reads 19; mL
